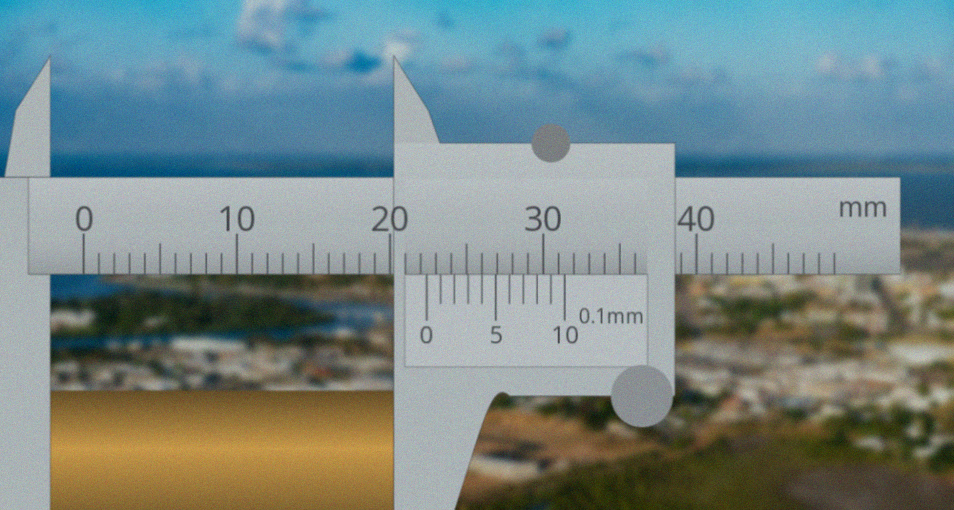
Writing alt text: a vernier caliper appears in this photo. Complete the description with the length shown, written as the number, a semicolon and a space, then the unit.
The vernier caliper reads 22.4; mm
